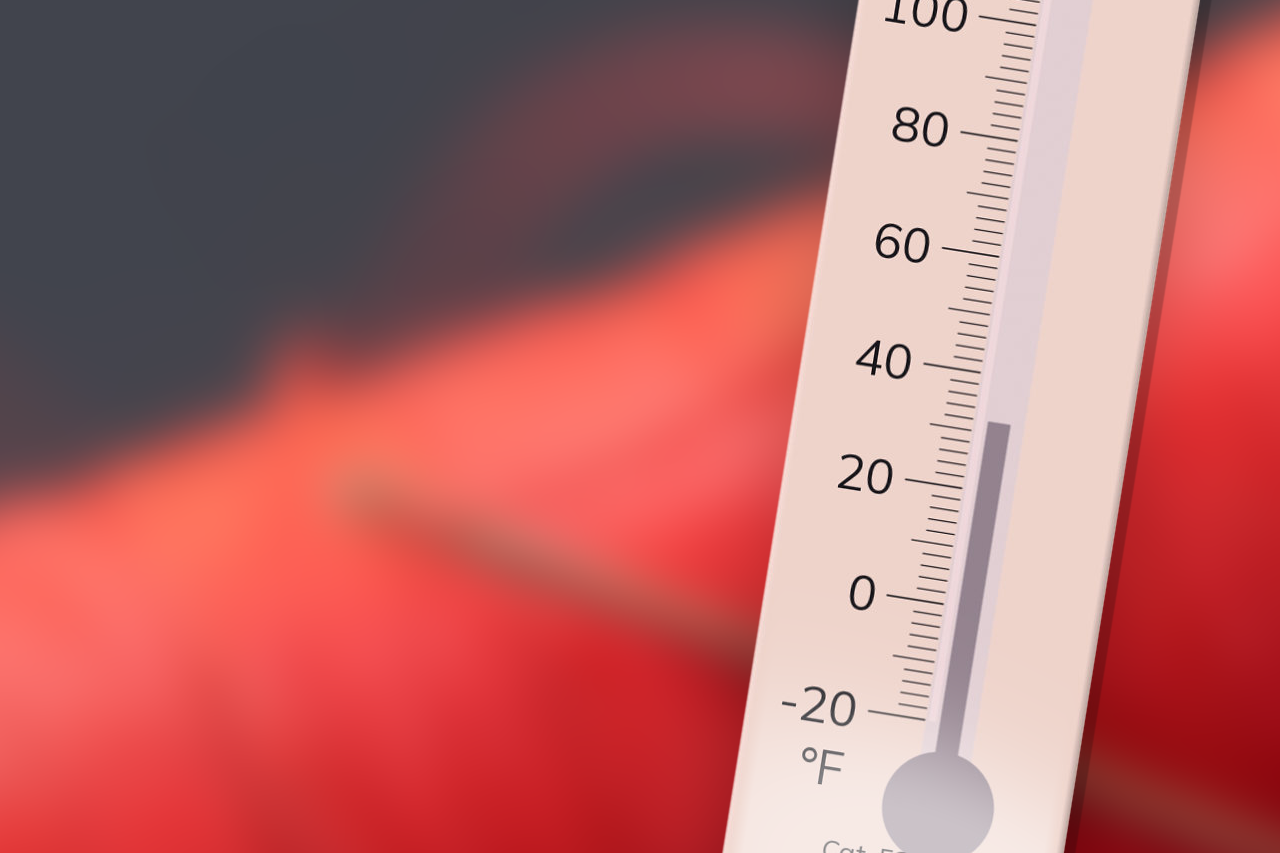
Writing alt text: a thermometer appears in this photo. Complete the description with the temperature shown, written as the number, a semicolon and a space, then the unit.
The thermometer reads 32; °F
